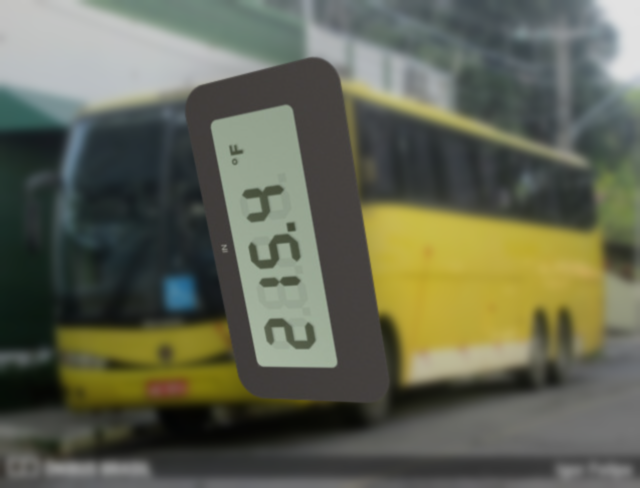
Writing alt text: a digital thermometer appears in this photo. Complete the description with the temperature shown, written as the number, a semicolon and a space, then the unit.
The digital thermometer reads 215.4; °F
